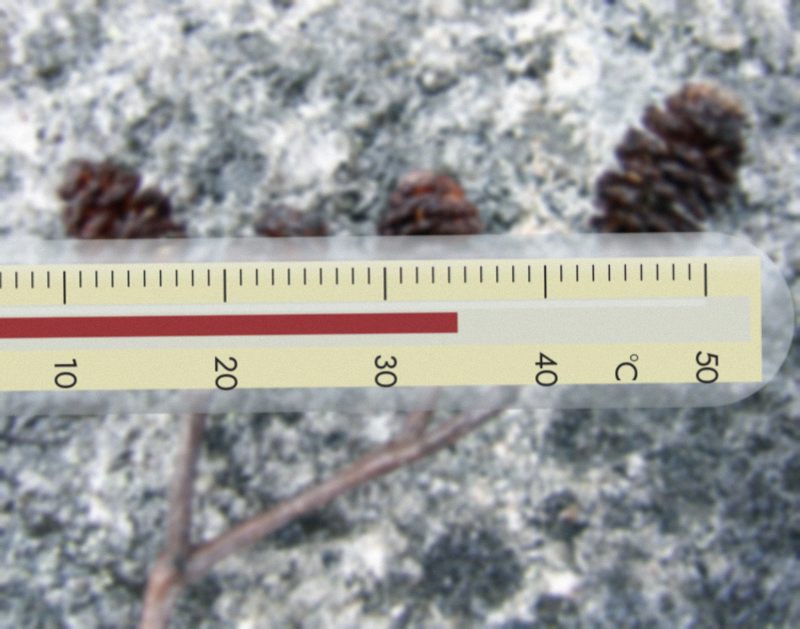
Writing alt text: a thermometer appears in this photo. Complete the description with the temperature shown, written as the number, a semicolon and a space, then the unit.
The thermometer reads 34.5; °C
